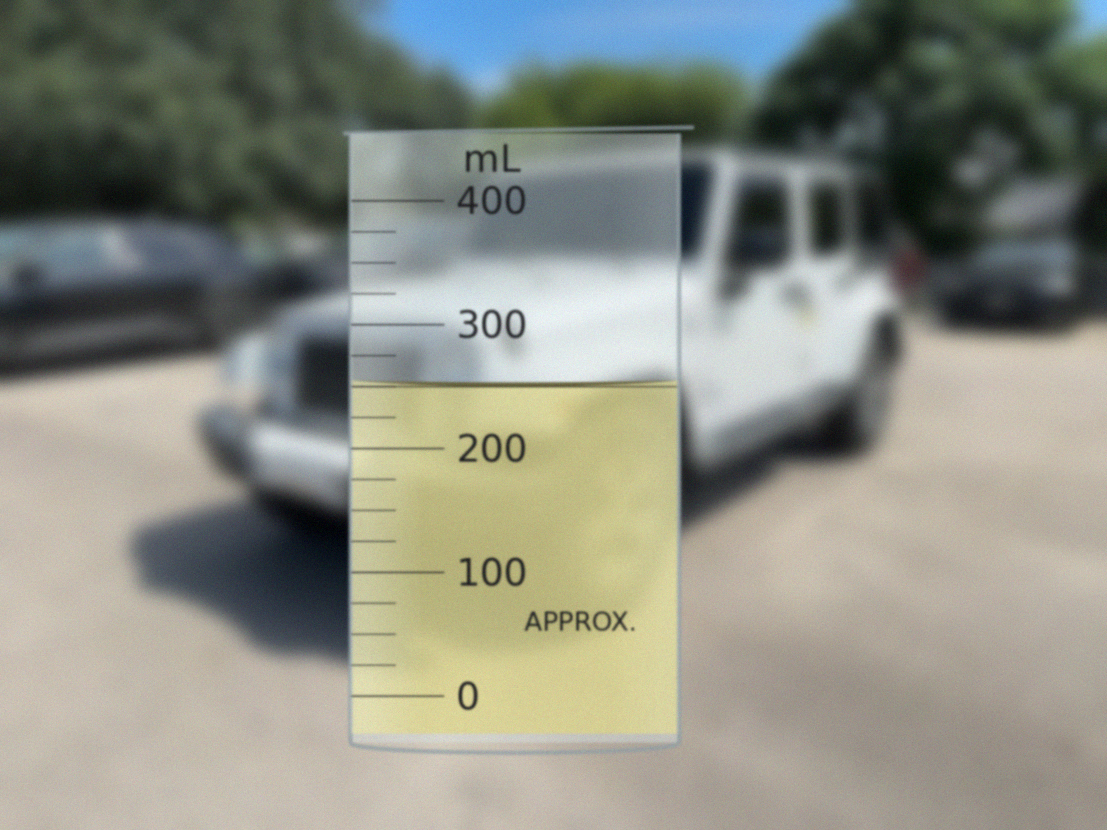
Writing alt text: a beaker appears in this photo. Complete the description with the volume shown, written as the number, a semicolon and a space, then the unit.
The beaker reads 250; mL
